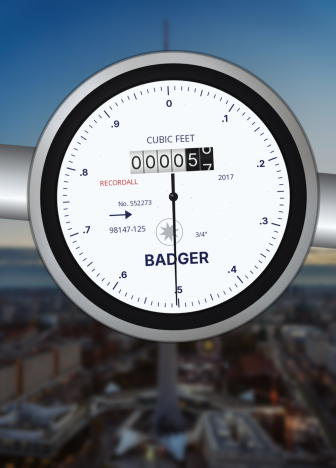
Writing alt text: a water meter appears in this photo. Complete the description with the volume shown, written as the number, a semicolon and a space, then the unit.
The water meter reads 56.50; ft³
